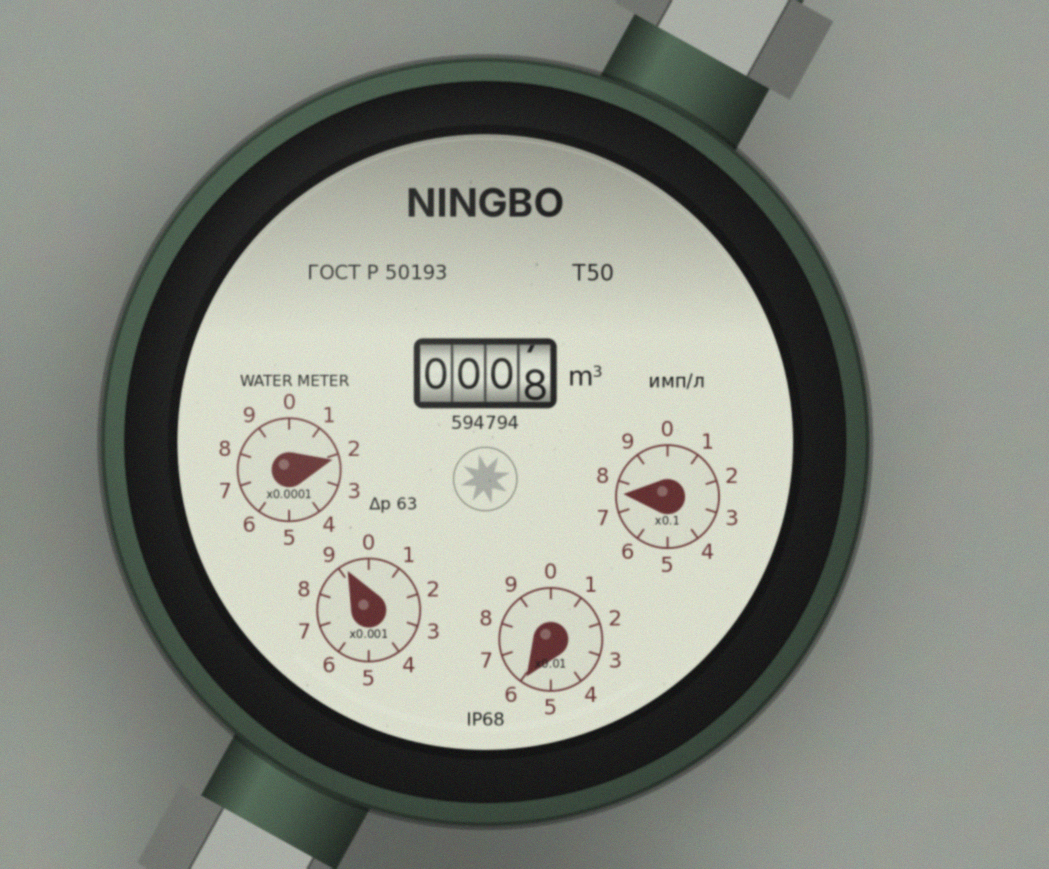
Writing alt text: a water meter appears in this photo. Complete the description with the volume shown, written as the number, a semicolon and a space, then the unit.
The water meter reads 7.7592; m³
